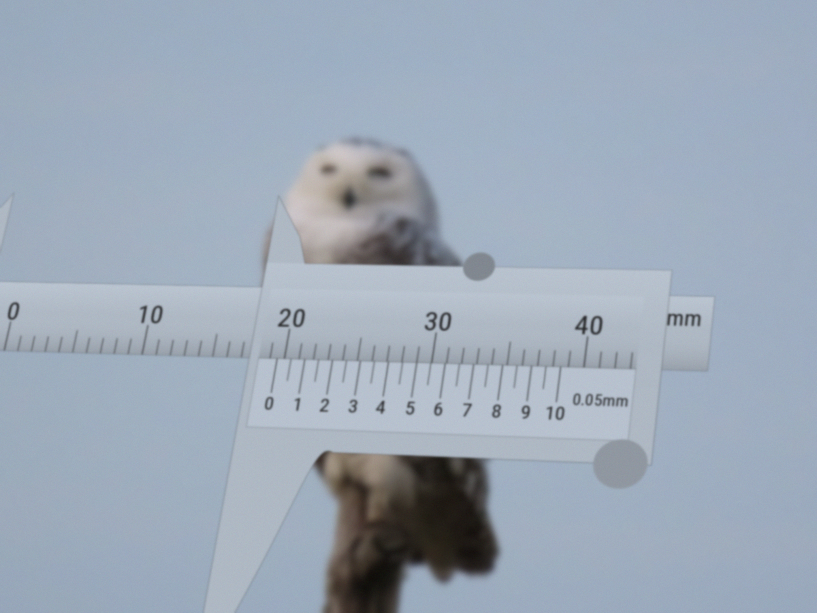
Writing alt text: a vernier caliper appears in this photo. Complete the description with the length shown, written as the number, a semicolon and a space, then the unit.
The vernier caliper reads 19.5; mm
